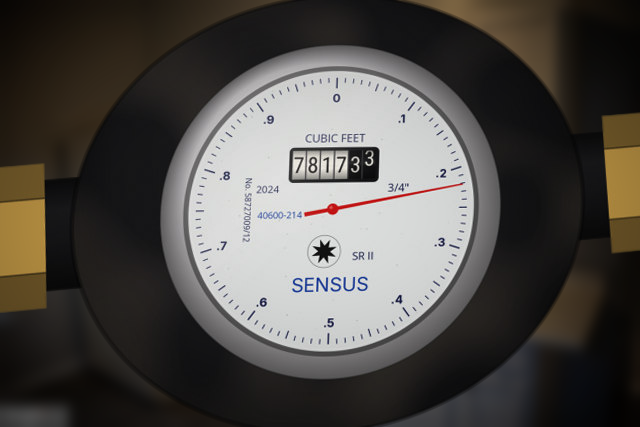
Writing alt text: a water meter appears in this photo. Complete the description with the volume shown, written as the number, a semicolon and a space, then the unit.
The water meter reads 781733.22; ft³
